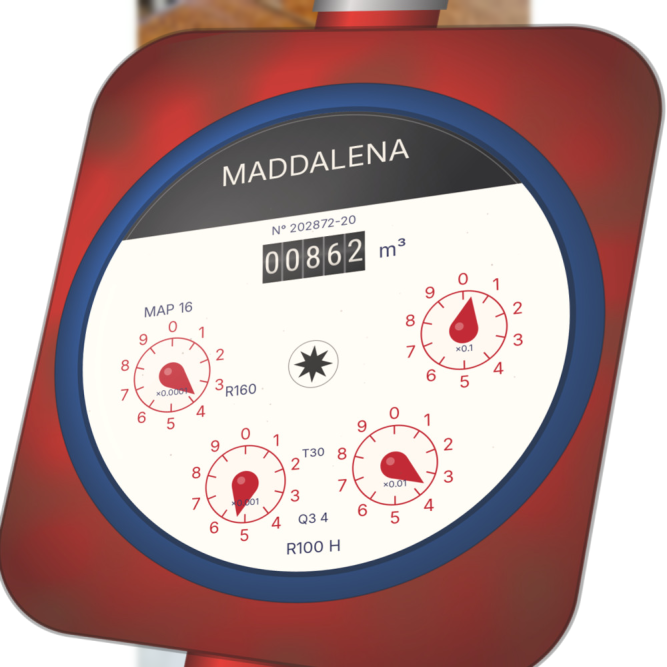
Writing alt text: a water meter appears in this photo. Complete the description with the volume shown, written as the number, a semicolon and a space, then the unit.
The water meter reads 862.0353; m³
